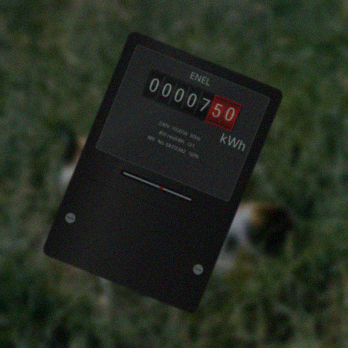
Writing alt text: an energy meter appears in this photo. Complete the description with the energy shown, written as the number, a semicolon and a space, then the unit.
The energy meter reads 7.50; kWh
